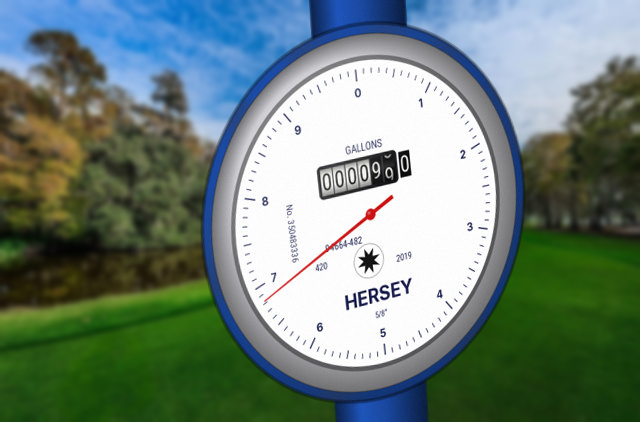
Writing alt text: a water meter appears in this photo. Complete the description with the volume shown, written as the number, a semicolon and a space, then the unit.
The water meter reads 986.8; gal
